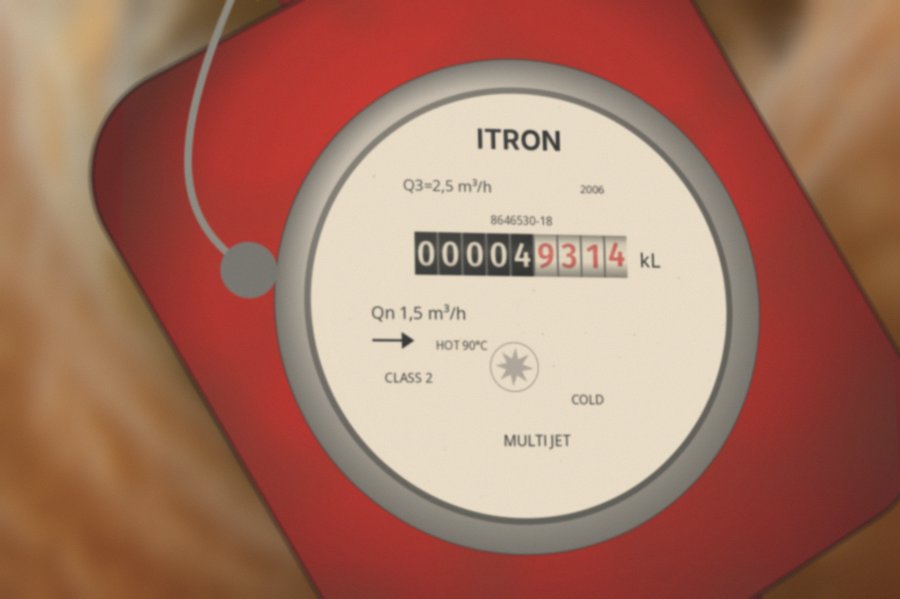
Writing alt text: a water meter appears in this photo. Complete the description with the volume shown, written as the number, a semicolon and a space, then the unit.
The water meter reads 4.9314; kL
